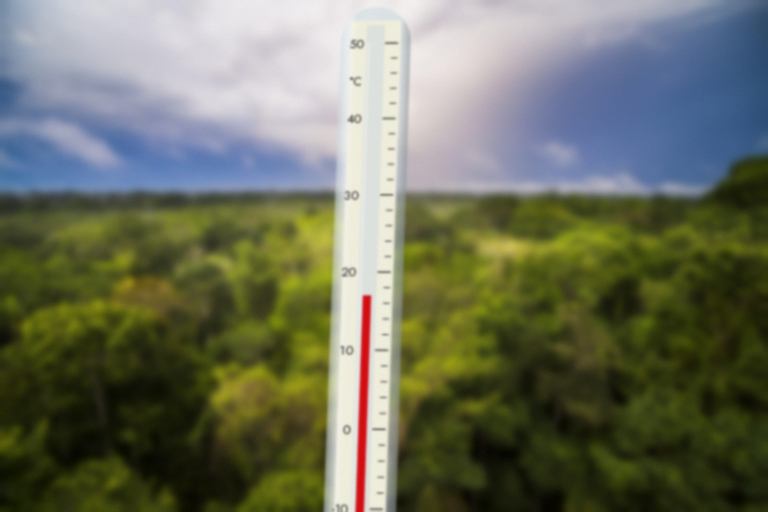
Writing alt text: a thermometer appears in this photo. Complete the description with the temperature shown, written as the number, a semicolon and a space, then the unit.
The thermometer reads 17; °C
